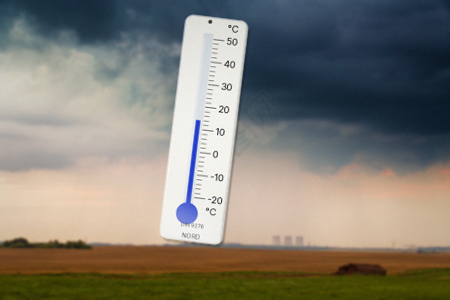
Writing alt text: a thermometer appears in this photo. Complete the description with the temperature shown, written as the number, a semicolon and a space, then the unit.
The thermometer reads 14; °C
